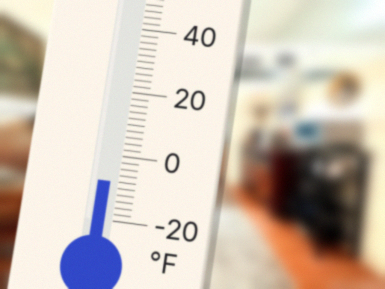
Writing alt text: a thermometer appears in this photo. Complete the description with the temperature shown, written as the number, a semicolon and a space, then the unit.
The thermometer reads -8; °F
